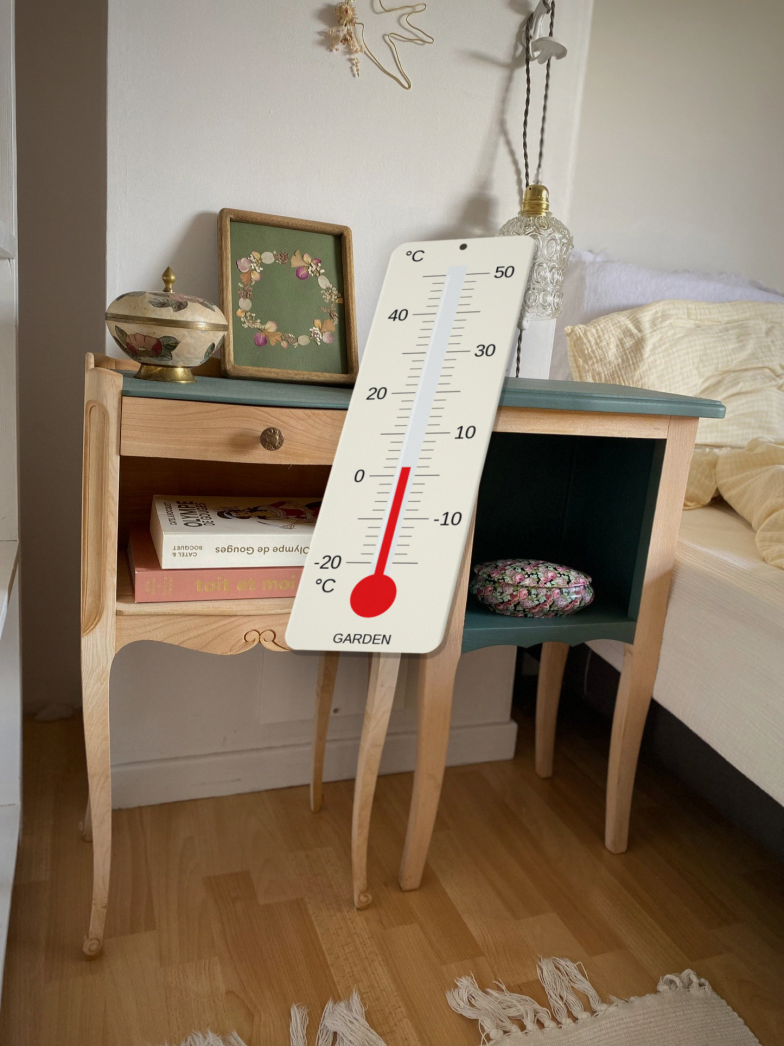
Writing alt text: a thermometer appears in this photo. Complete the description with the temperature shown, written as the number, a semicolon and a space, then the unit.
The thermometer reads 2; °C
